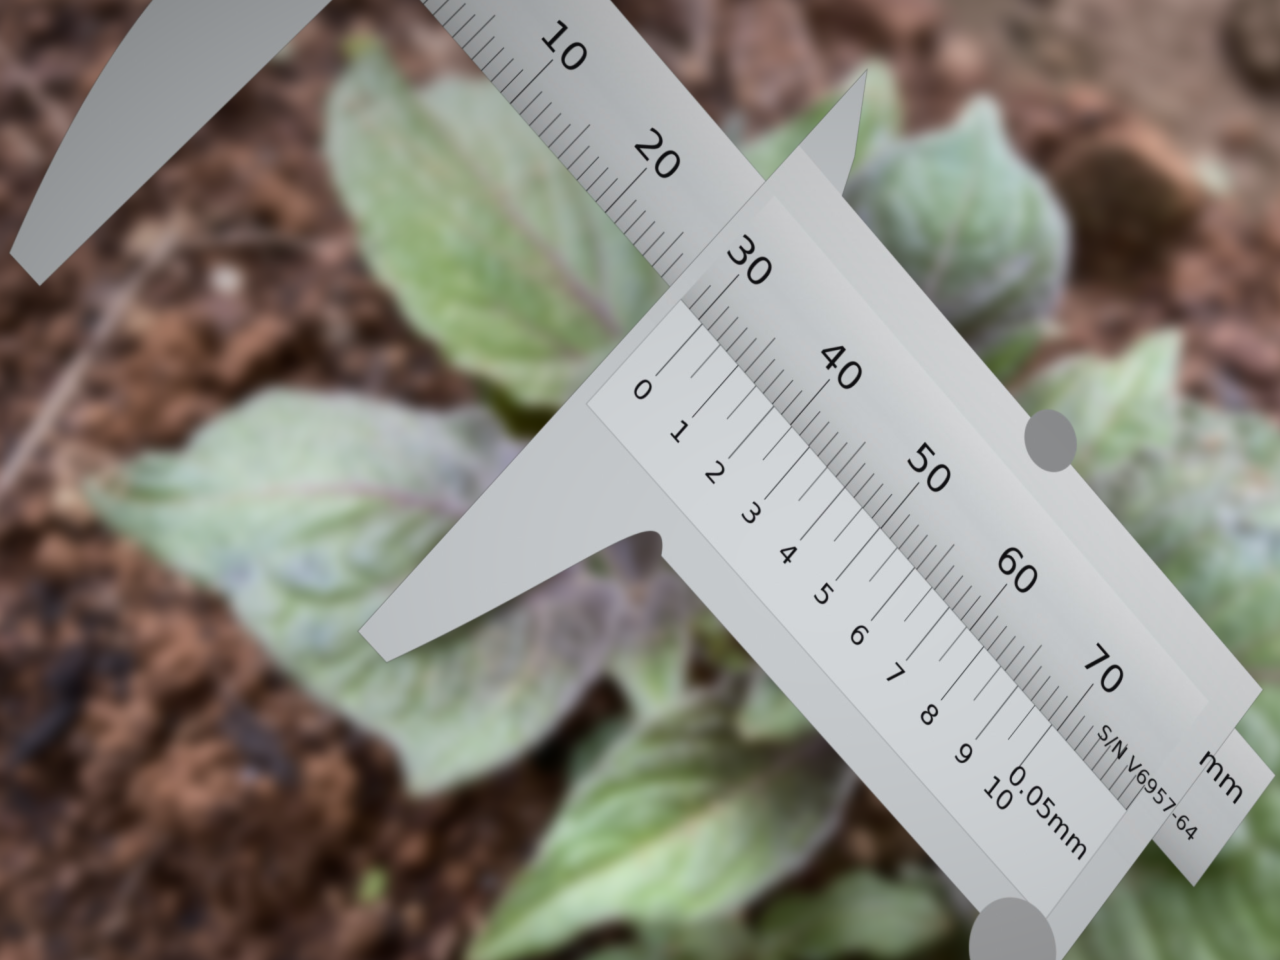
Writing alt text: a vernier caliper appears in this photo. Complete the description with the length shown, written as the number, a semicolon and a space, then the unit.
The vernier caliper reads 30.4; mm
